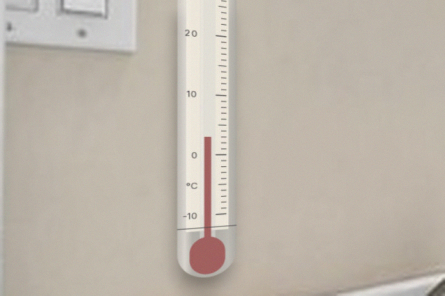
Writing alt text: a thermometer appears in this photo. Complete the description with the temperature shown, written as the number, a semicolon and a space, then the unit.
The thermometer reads 3; °C
